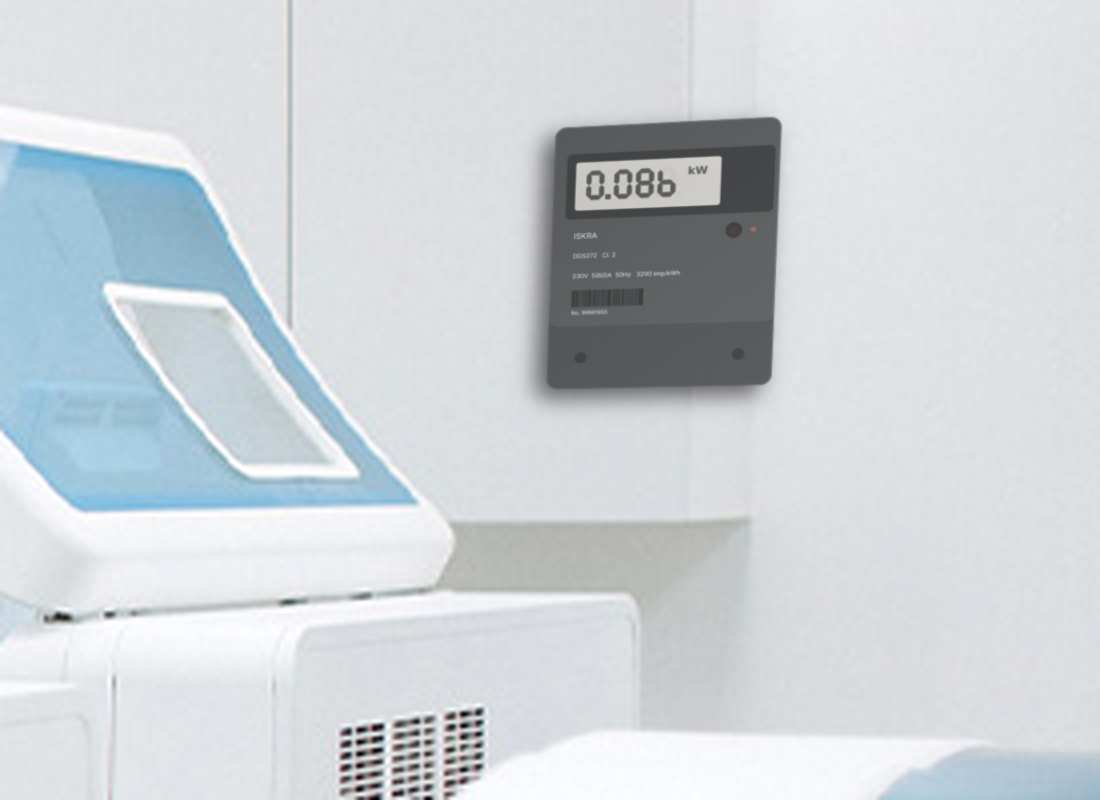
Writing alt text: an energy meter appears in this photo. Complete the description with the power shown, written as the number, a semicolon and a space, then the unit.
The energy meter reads 0.086; kW
